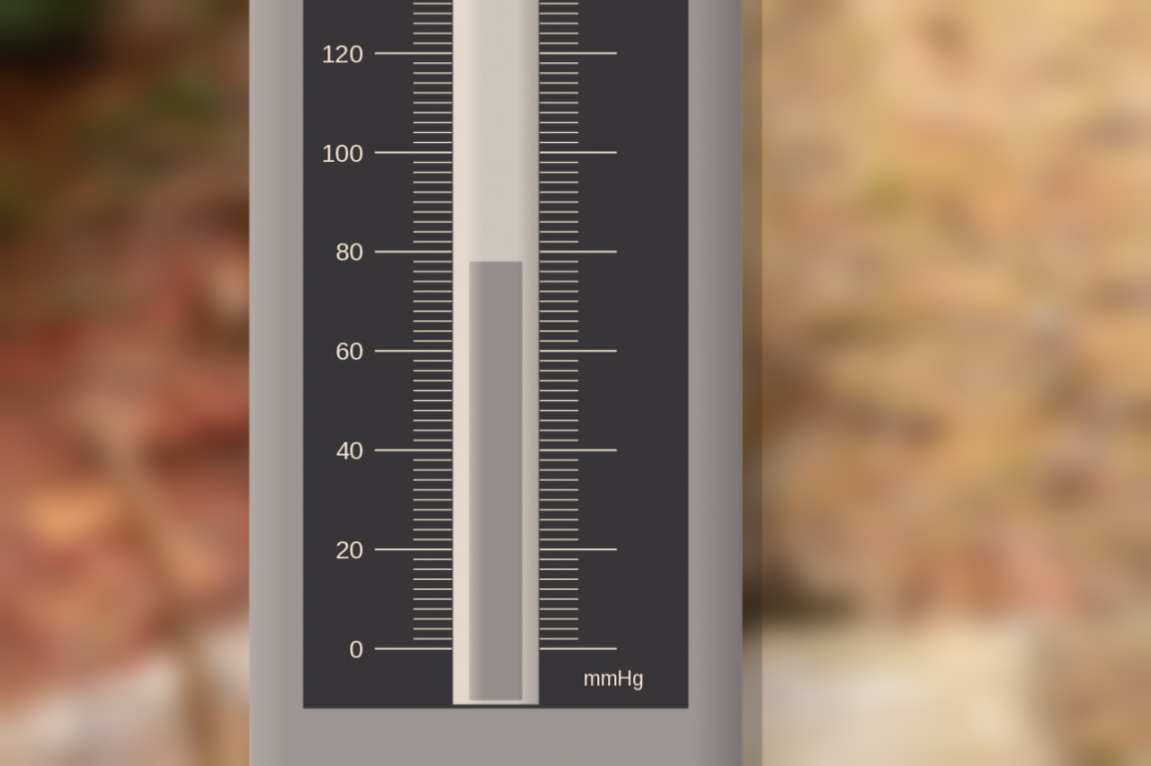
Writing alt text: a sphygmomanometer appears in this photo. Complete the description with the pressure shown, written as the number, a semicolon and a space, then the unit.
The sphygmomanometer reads 78; mmHg
